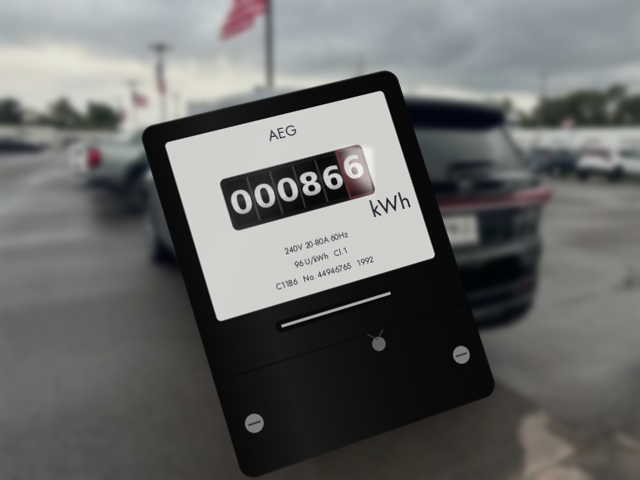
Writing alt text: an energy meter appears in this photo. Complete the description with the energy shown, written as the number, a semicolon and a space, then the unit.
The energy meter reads 86.6; kWh
